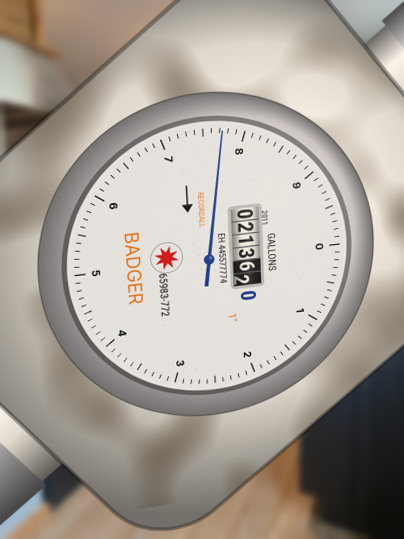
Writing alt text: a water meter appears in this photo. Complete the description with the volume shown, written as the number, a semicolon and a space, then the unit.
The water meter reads 213617.7; gal
